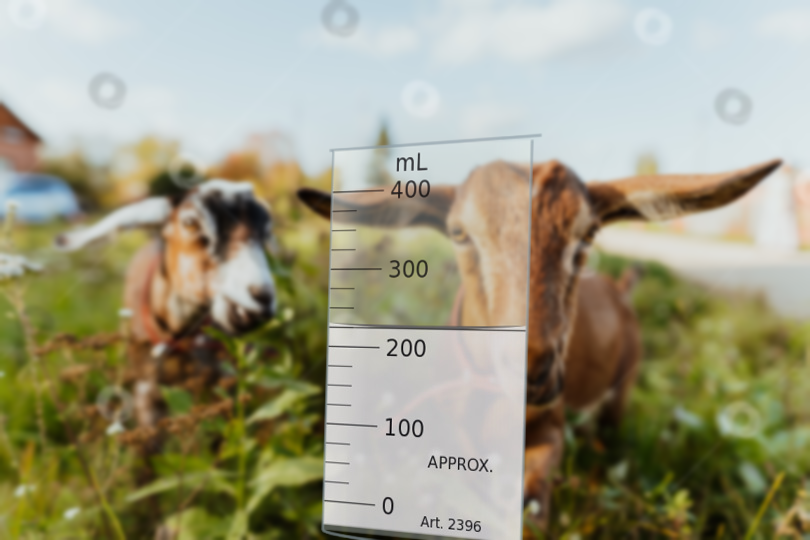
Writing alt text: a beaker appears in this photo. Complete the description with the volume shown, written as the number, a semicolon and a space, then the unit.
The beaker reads 225; mL
